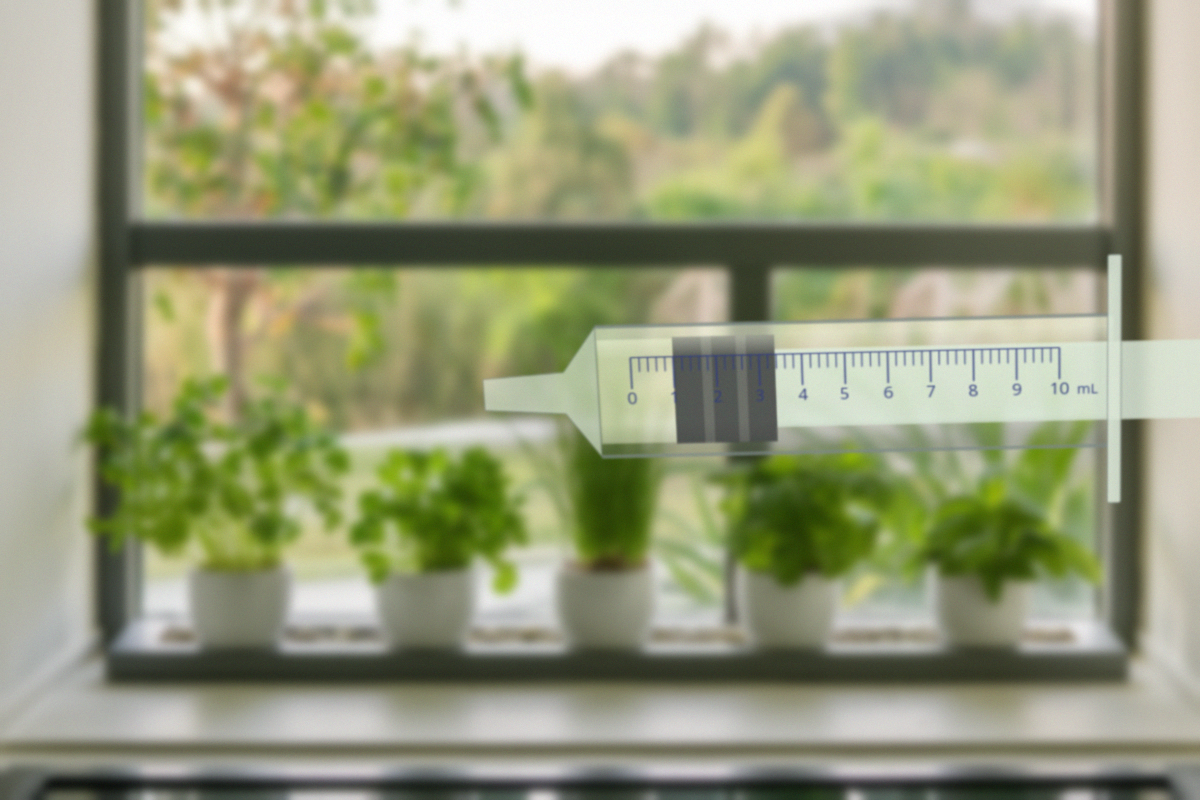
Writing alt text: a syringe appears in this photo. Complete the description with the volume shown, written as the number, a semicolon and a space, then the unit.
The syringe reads 1; mL
